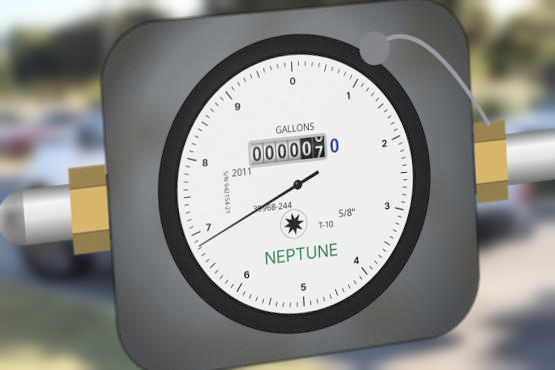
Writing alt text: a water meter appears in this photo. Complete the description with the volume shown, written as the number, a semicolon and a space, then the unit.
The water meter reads 66.8; gal
